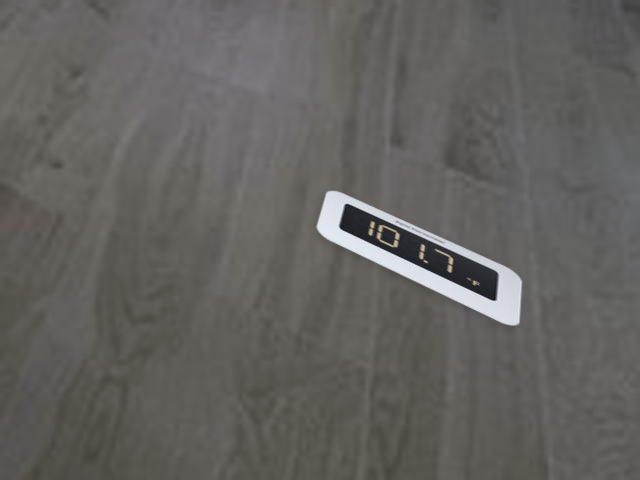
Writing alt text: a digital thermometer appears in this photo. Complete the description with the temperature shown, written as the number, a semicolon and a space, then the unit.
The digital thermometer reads 101.7; °F
